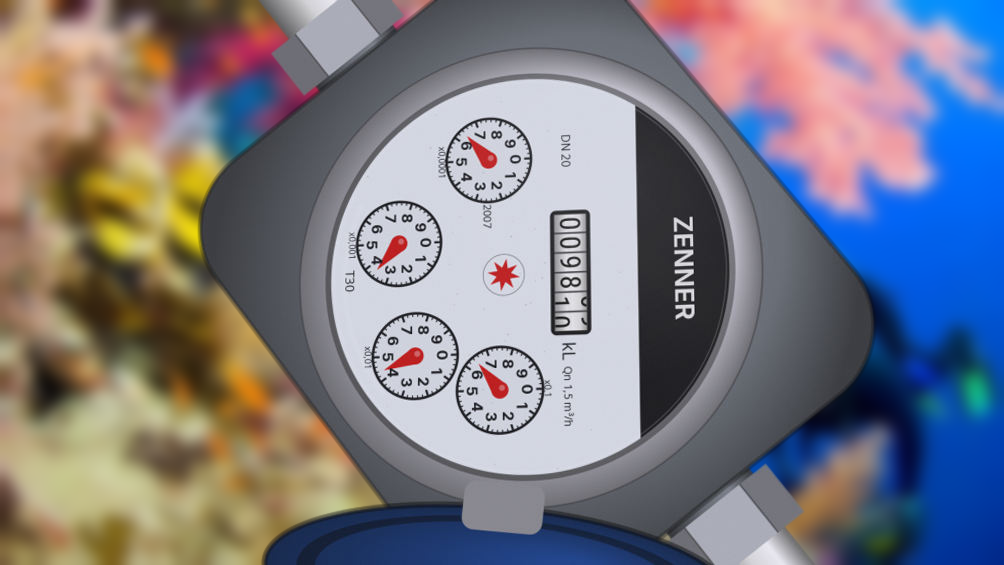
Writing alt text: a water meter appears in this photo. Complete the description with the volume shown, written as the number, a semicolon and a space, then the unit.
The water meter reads 9809.6436; kL
